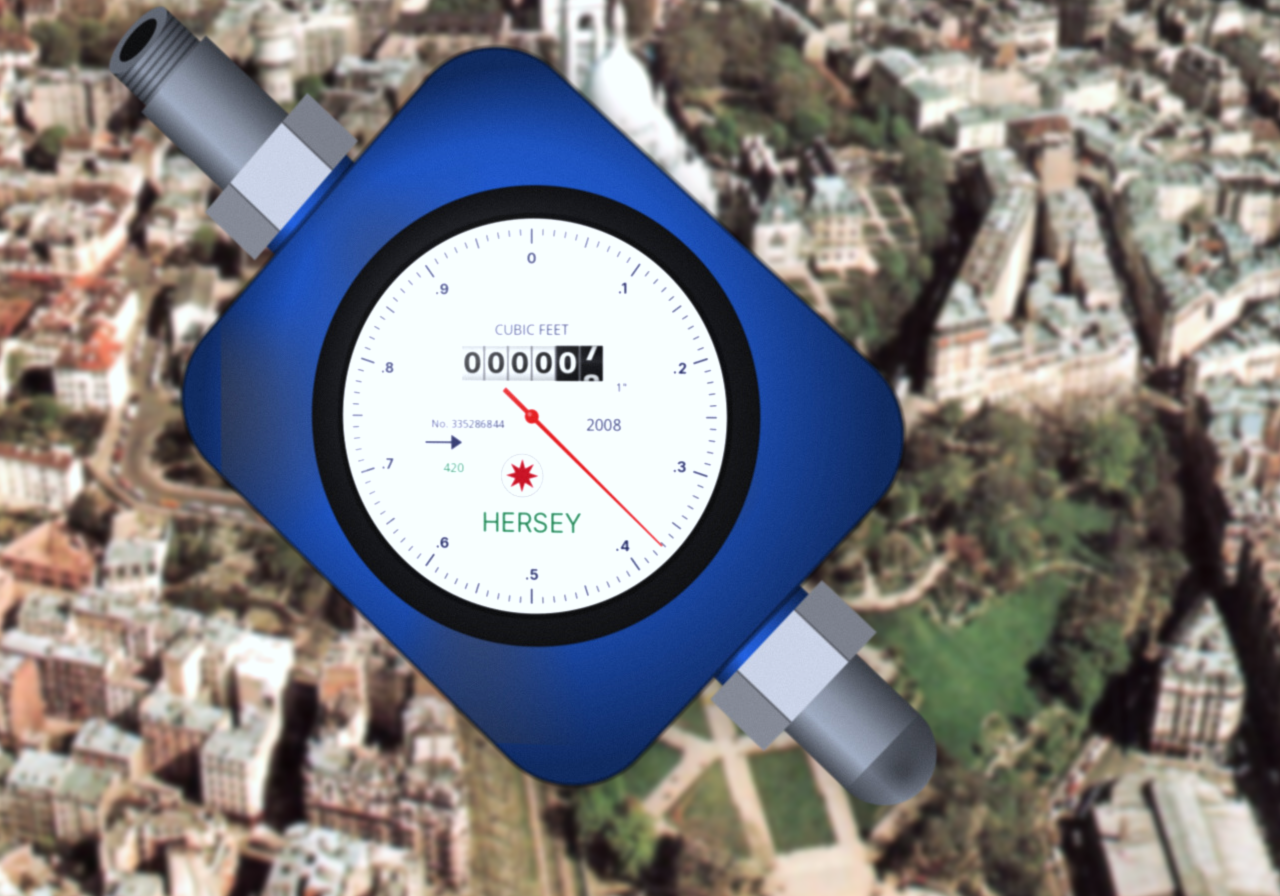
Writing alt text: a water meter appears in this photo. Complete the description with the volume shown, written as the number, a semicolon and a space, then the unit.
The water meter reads 7.37; ft³
